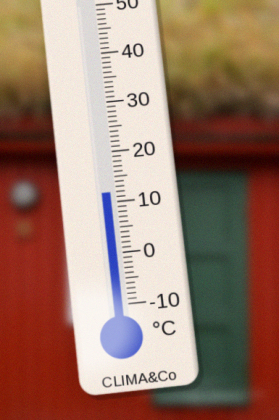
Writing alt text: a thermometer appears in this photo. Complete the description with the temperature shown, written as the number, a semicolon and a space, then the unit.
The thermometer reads 12; °C
